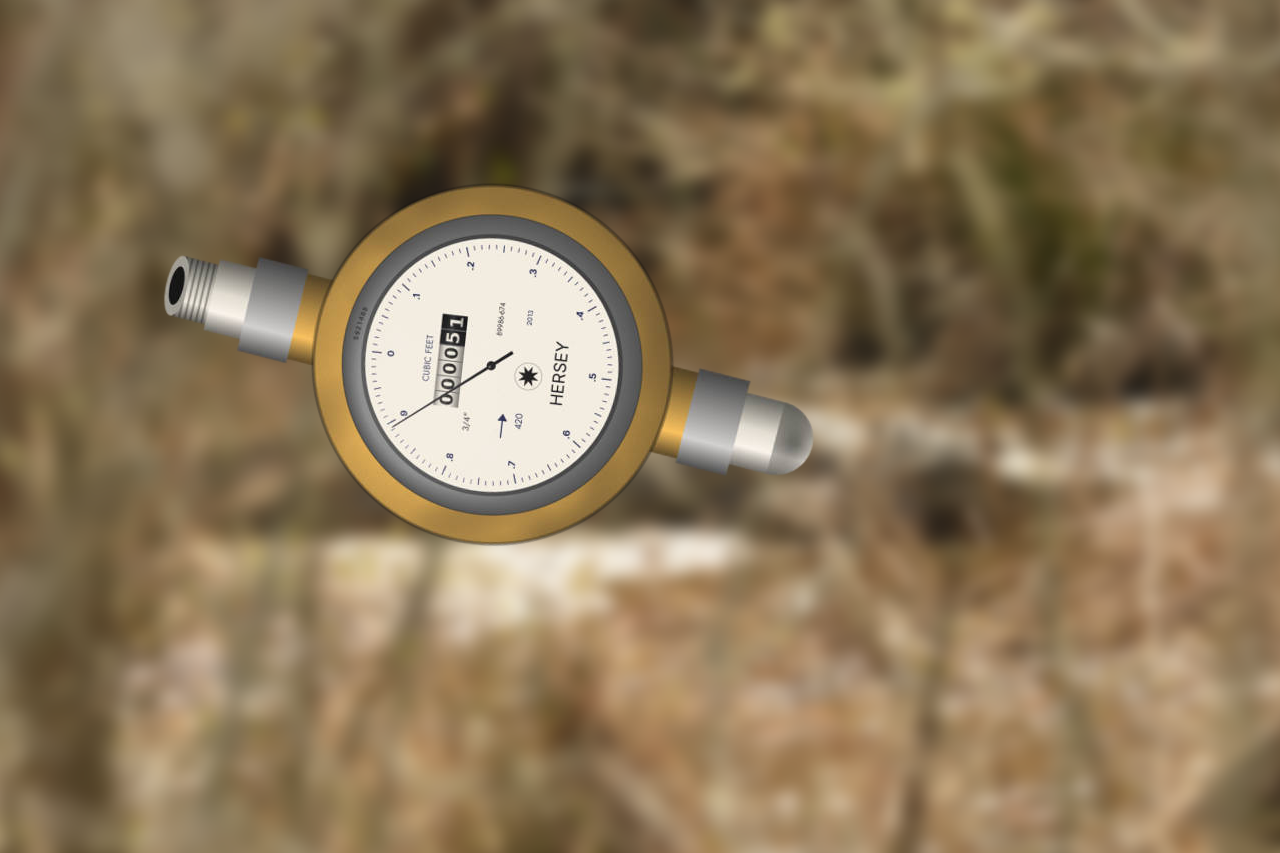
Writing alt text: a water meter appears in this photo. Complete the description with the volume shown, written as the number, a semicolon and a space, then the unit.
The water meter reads 50.89; ft³
